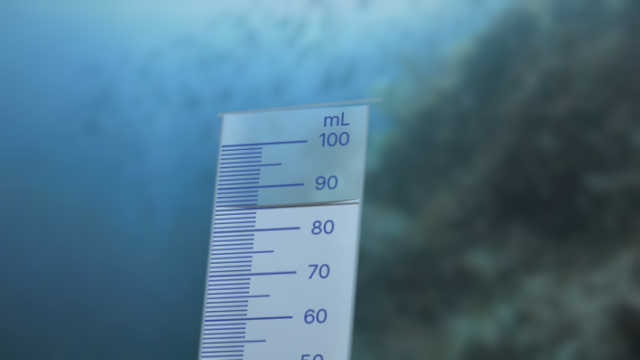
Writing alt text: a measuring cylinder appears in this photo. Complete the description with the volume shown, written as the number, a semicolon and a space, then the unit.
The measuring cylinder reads 85; mL
